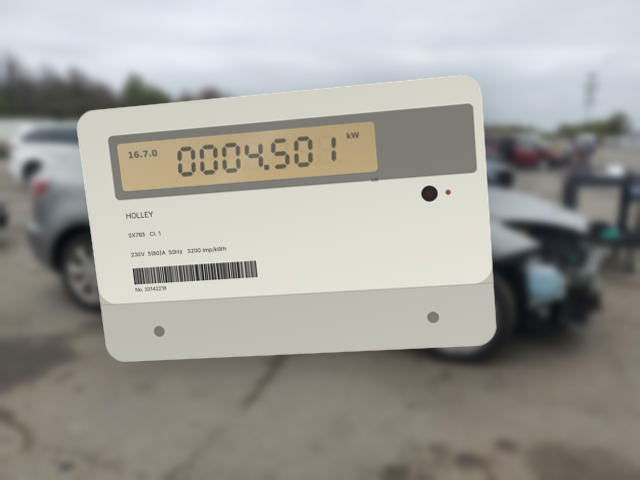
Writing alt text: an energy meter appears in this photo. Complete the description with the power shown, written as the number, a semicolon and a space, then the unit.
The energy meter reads 4.501; kW
